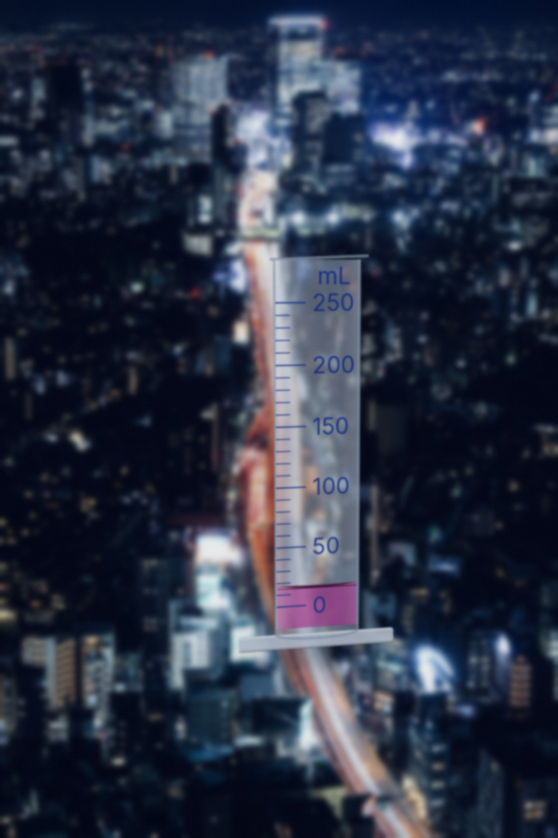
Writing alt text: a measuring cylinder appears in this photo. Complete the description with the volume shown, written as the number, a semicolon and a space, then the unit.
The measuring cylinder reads 15; mL
